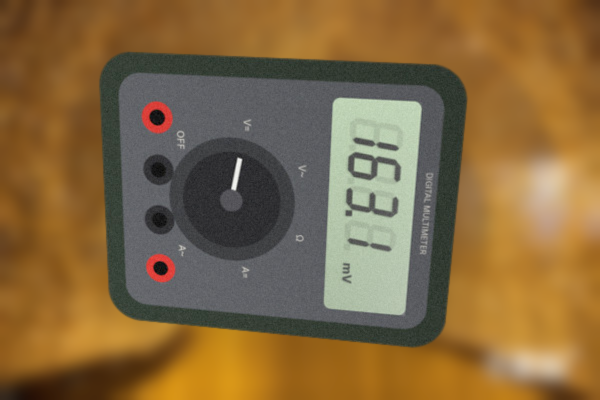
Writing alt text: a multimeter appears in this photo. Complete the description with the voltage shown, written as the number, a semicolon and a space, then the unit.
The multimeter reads 163.1; mV
